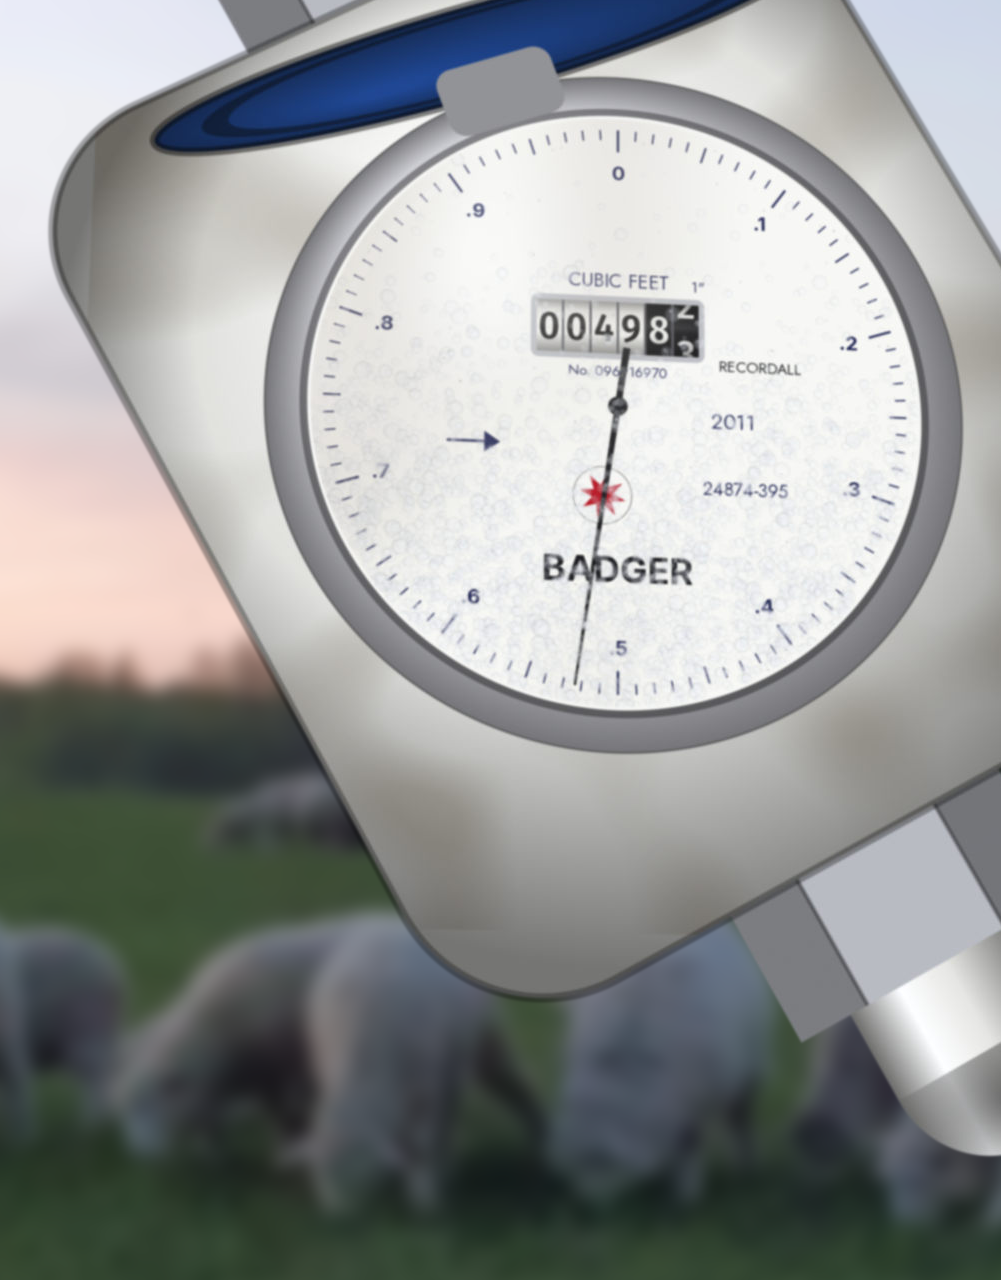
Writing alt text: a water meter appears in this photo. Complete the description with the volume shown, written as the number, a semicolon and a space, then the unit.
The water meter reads 4982.52; ft³
